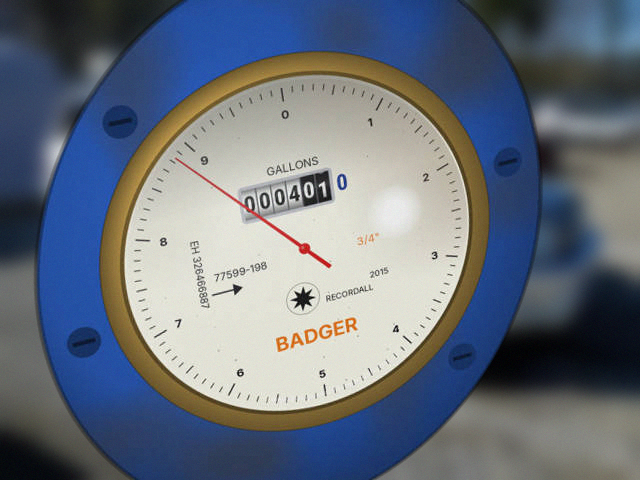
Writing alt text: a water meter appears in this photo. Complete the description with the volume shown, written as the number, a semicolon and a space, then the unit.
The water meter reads 4008.8; gal
